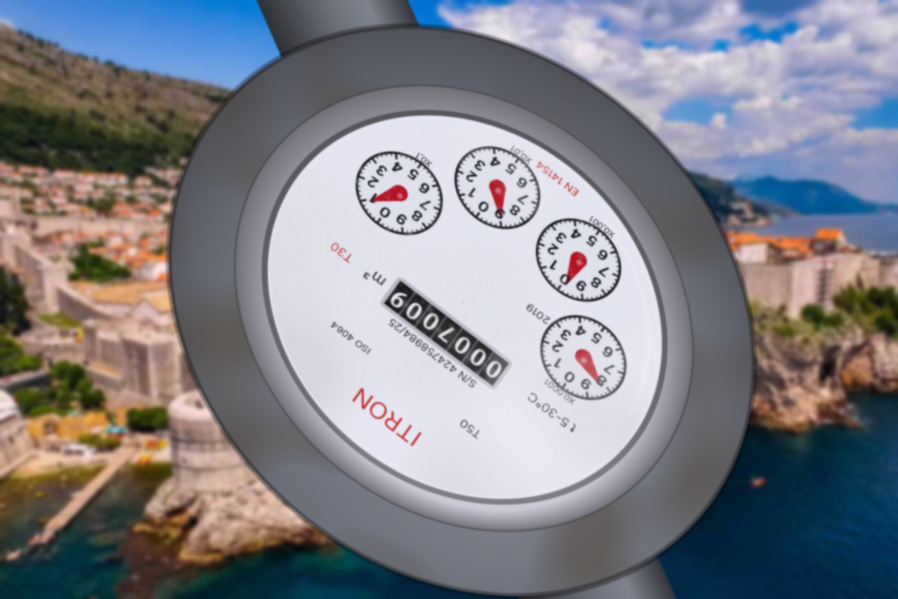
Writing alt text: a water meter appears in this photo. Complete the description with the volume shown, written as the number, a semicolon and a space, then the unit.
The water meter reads 7009.0898; m³
